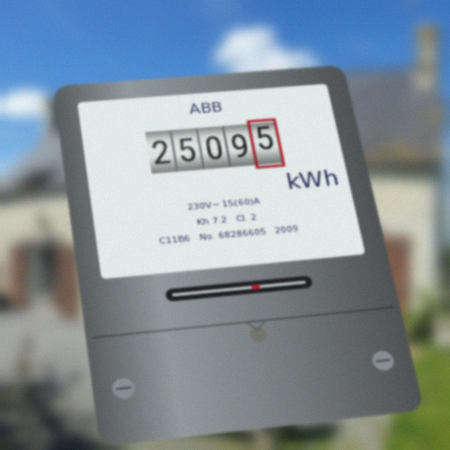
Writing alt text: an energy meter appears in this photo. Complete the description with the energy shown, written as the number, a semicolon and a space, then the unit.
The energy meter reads 2509.5; kWh
